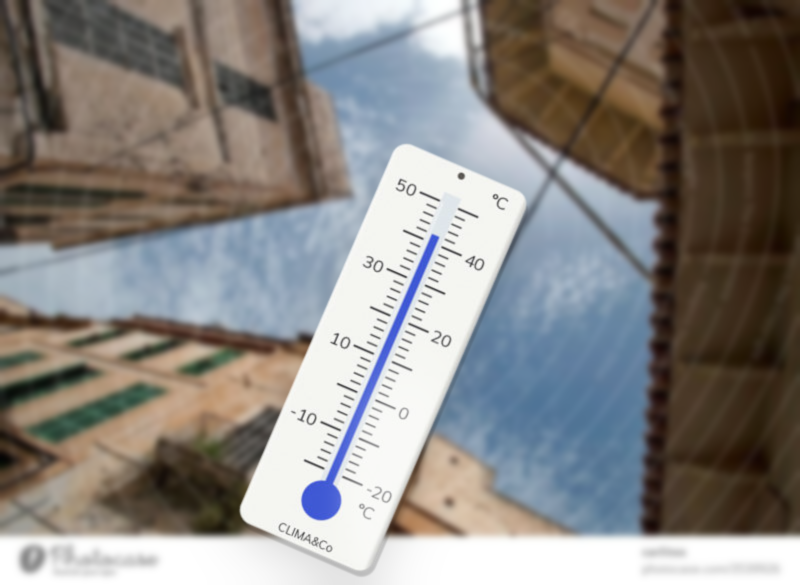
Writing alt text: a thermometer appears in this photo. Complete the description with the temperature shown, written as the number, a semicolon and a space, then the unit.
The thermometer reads 42; °C
